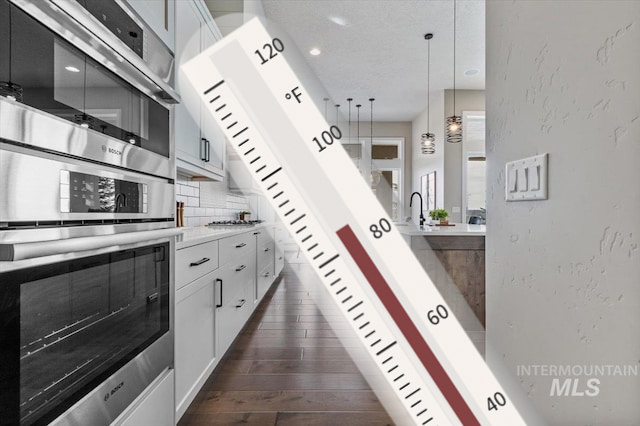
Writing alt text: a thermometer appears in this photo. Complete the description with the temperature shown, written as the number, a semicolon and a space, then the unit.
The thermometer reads 84; °F
